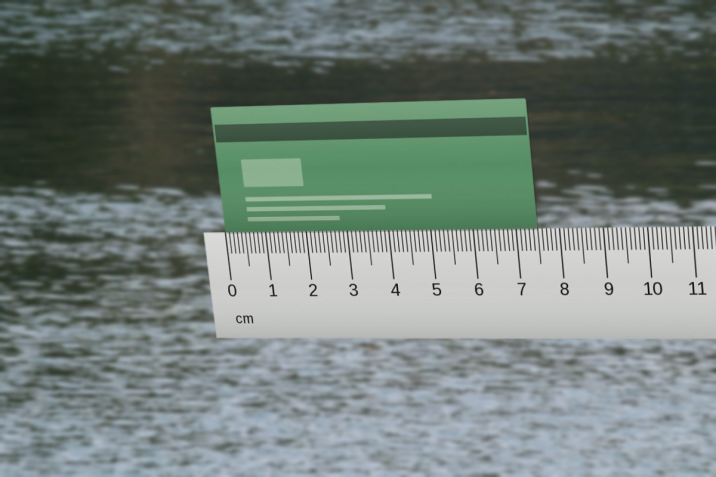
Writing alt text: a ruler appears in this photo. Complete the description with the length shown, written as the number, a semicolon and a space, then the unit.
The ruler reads 7.5; cm
